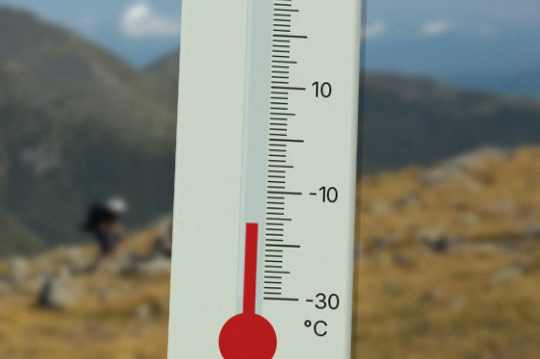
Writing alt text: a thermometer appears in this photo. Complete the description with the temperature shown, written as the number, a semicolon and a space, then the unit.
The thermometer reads -16; °C
